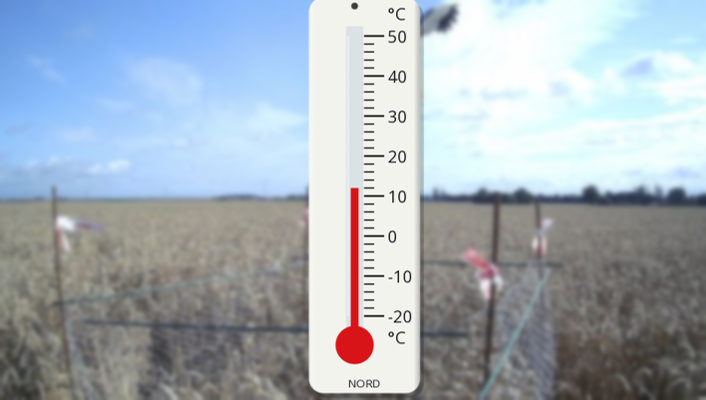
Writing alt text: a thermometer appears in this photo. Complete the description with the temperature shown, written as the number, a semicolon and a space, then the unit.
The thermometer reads 12; °C
